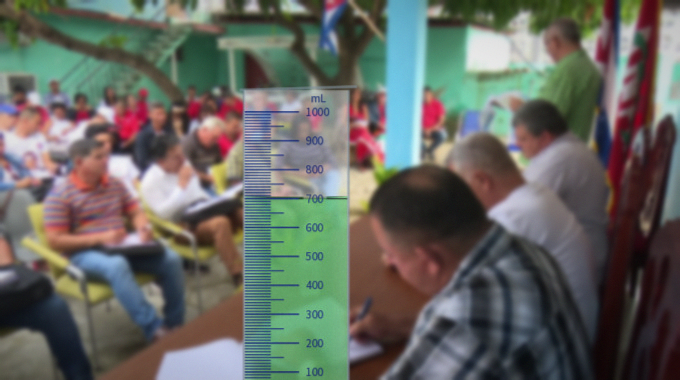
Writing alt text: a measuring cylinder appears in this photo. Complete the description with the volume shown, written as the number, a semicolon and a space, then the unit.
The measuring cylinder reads 700; mL
